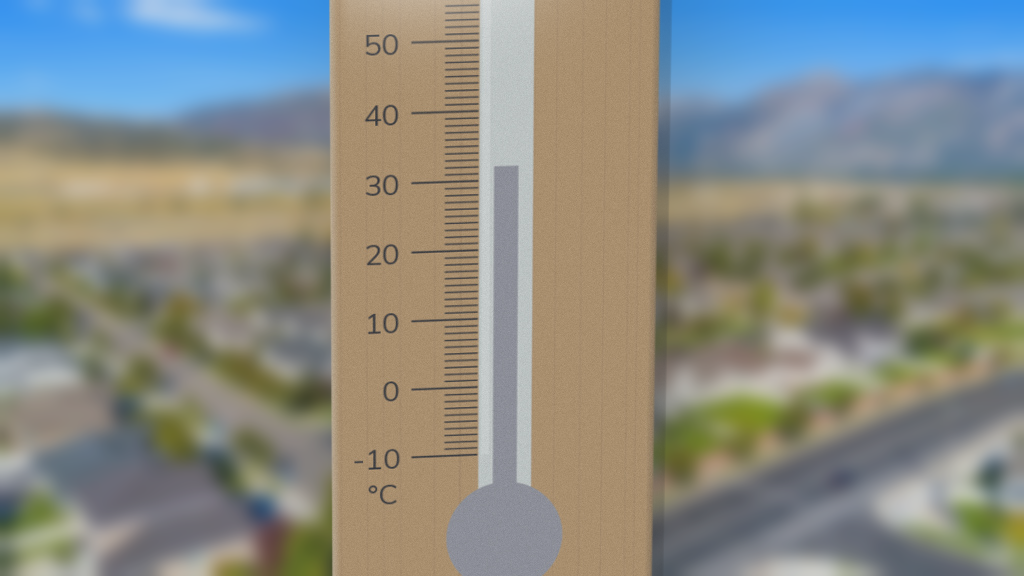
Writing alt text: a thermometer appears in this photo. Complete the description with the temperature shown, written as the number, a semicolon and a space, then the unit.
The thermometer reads 32; °C
